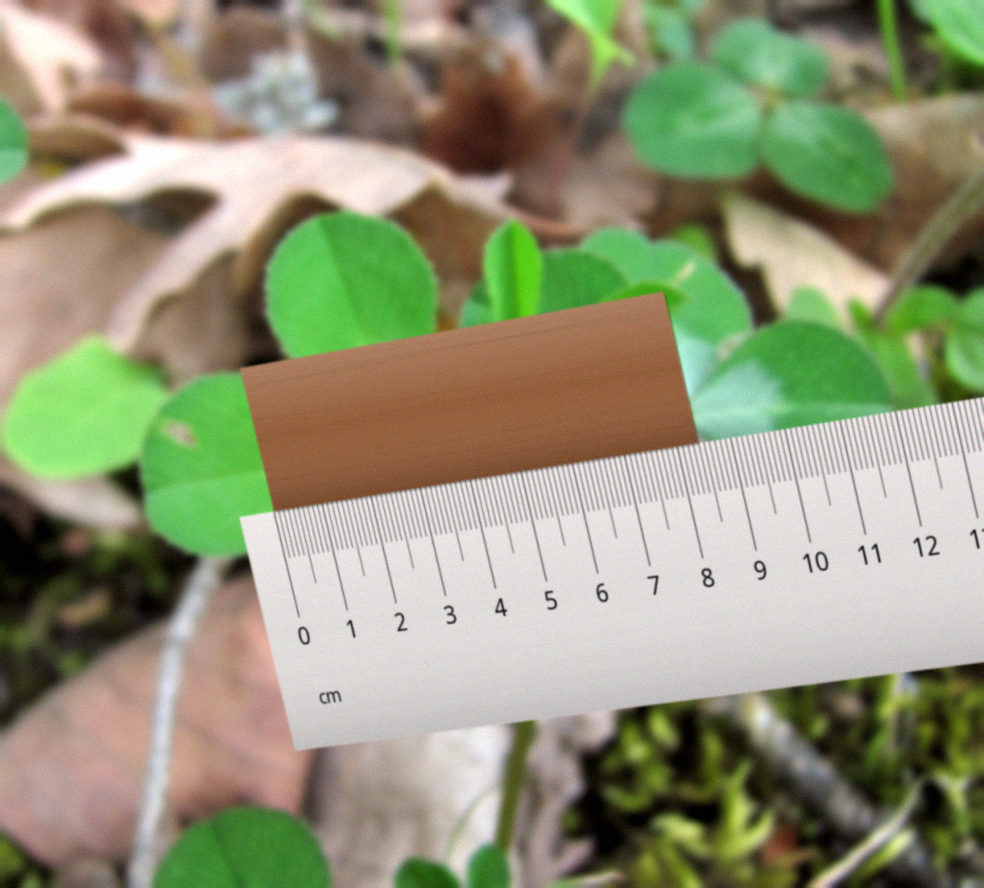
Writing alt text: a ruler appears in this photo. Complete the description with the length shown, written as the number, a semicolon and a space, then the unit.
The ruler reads 8.4; cm
